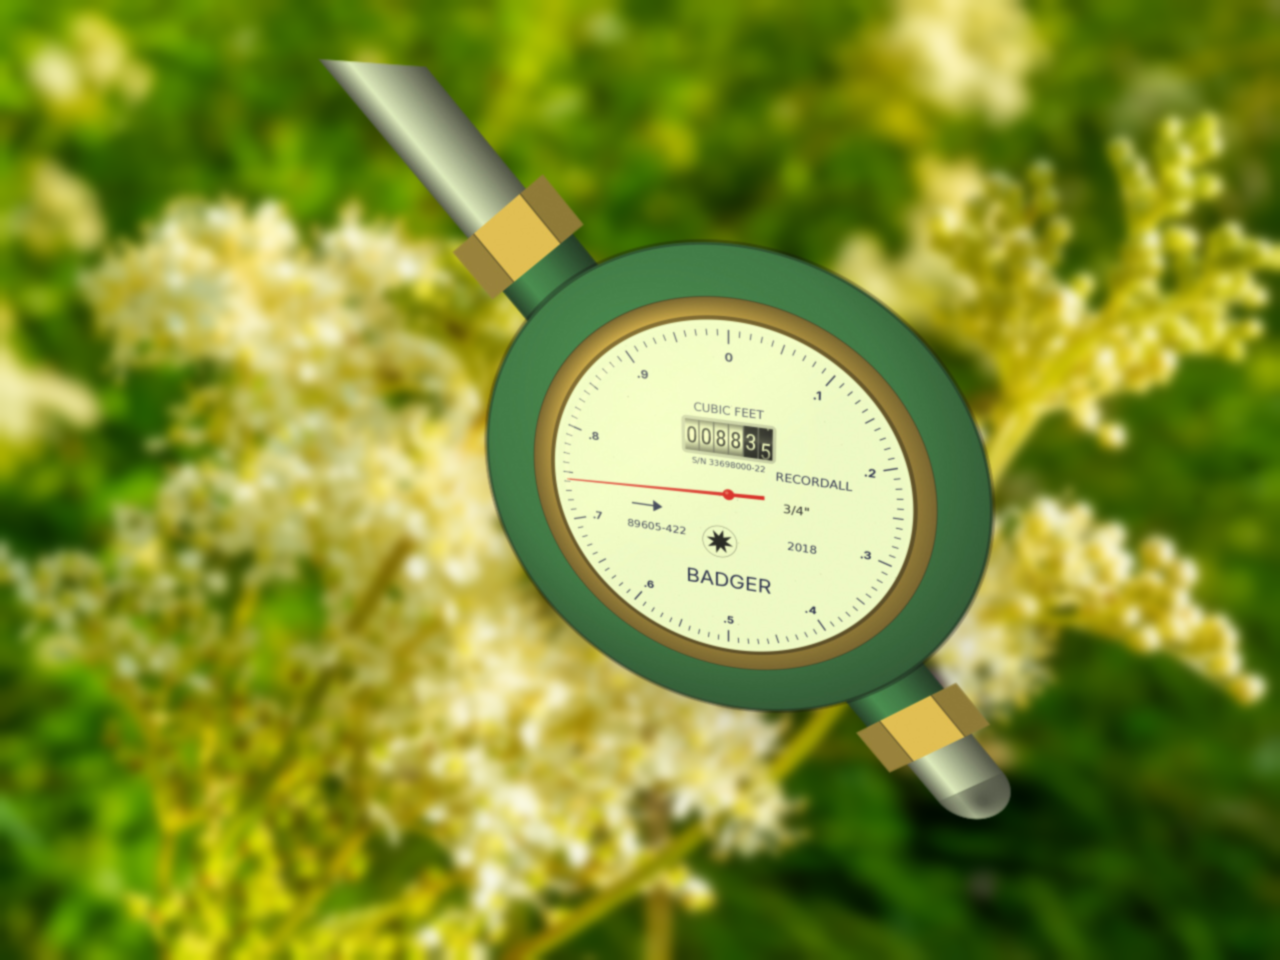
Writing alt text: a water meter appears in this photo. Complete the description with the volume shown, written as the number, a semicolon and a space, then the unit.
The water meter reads 8834.74; ft³
